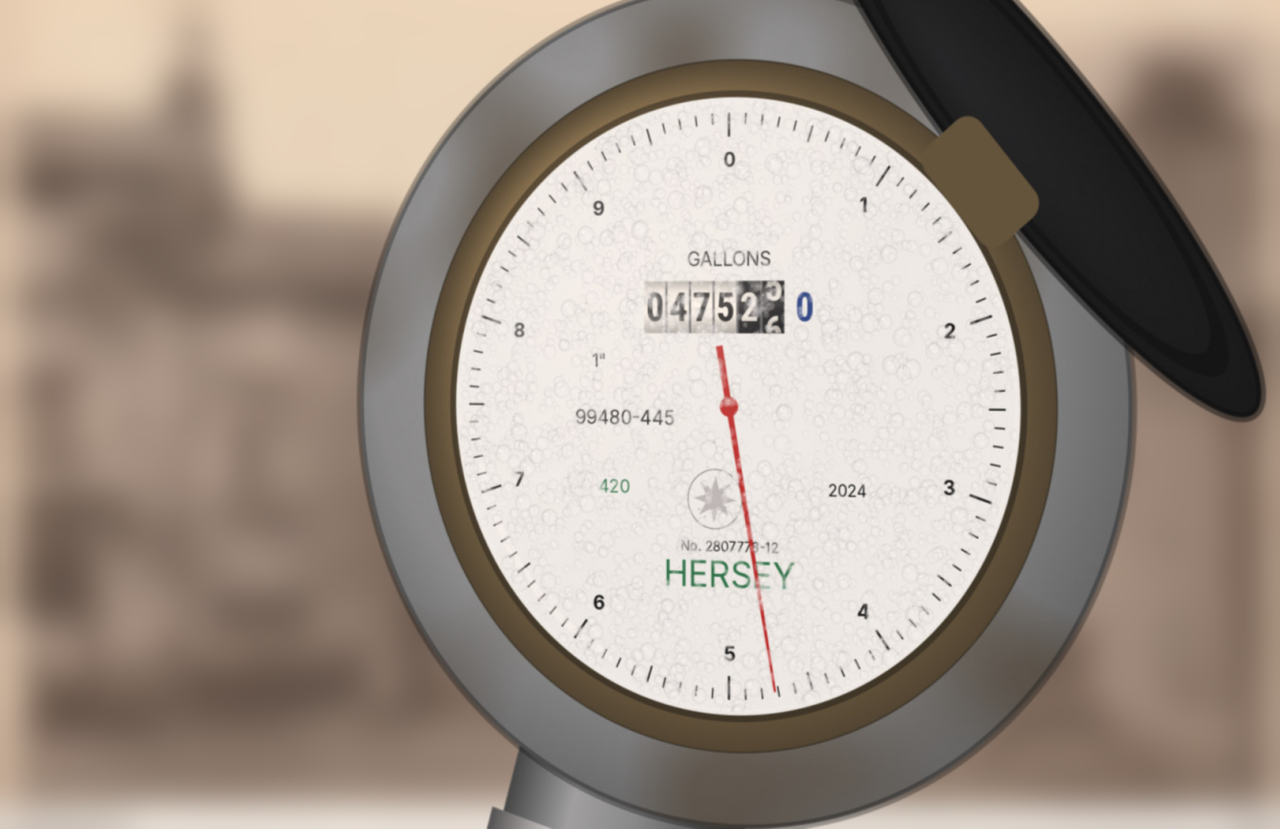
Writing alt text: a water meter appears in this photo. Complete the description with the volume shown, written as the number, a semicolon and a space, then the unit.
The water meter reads 475254.7; gal
